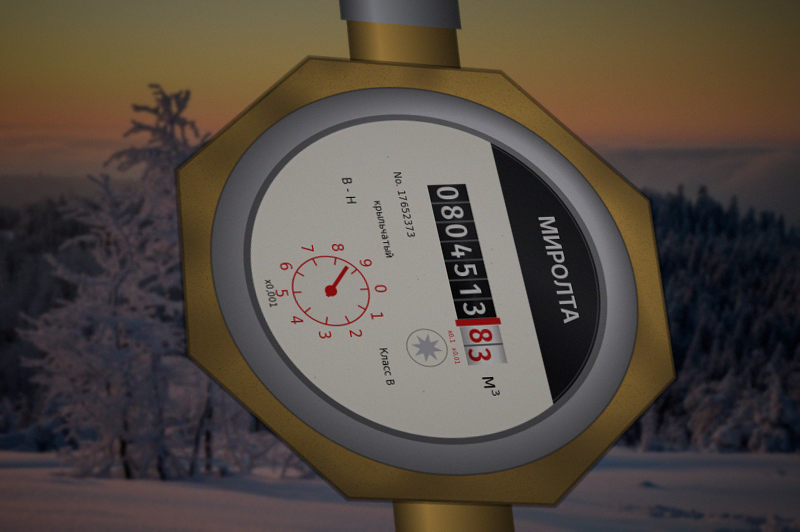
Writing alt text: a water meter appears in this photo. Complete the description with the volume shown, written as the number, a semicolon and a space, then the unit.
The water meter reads 804513.828; m³
